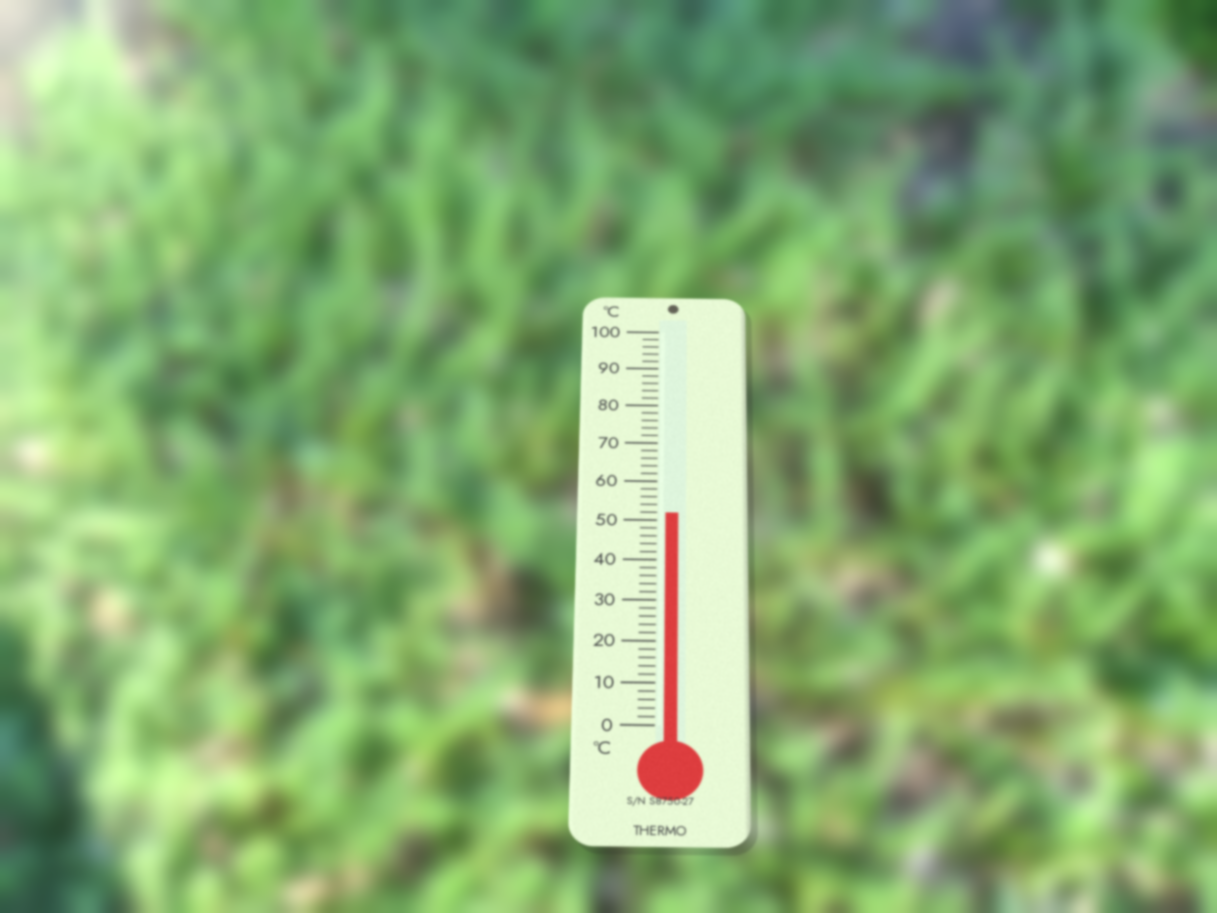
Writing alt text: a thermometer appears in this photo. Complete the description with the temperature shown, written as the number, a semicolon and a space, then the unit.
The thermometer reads 52; °C
